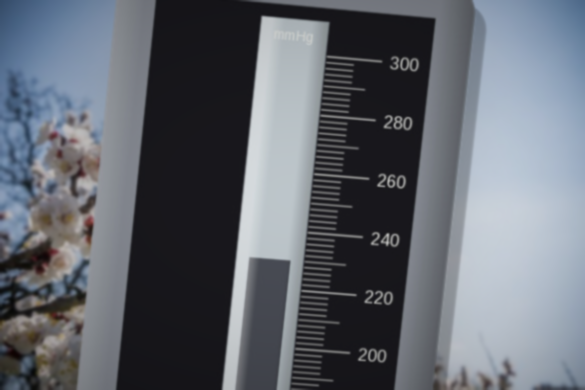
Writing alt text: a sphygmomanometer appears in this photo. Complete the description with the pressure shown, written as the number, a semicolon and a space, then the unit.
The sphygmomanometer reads 230; mmHg
